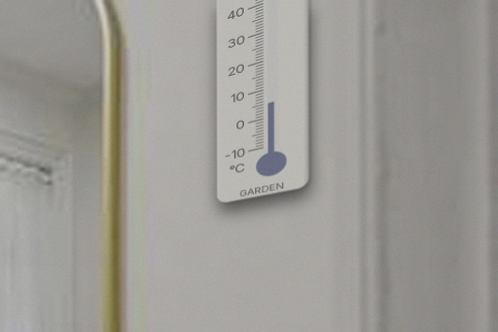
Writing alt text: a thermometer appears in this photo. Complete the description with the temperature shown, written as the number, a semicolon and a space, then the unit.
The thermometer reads 5; °C
